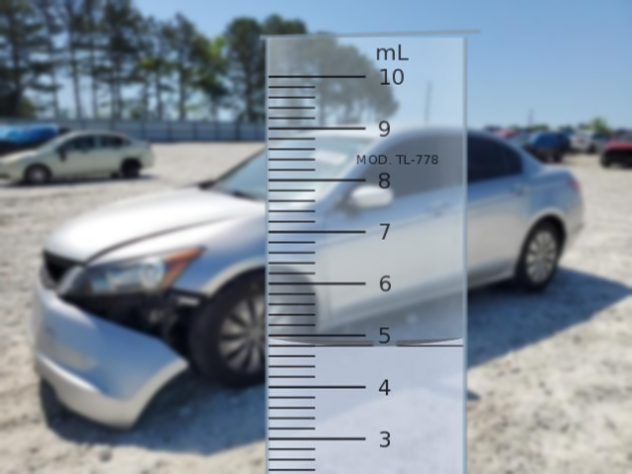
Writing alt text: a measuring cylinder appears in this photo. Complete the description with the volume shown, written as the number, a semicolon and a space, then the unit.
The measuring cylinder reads 4.8; mL
